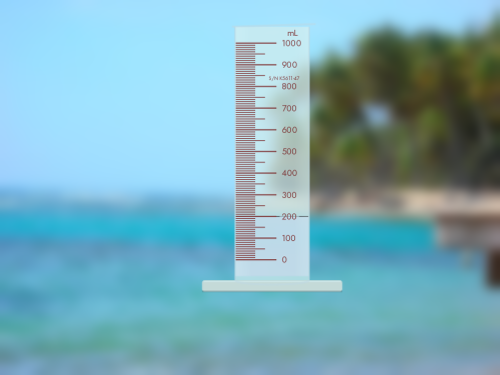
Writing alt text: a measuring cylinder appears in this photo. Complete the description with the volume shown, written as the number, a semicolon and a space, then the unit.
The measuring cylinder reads 200; mL
